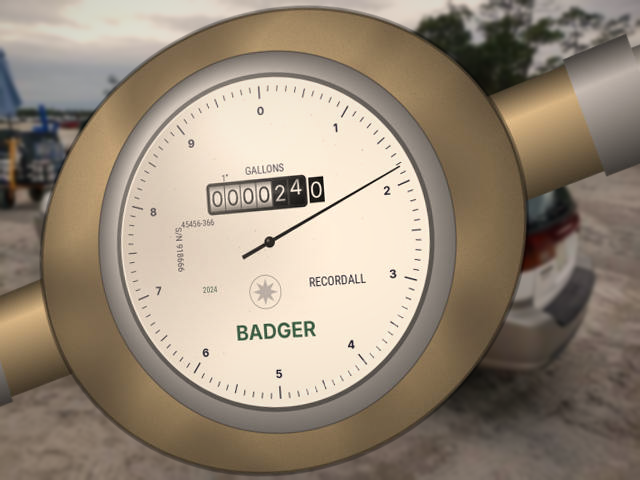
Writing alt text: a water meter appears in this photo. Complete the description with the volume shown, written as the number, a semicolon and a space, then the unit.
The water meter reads 241.8; gal
